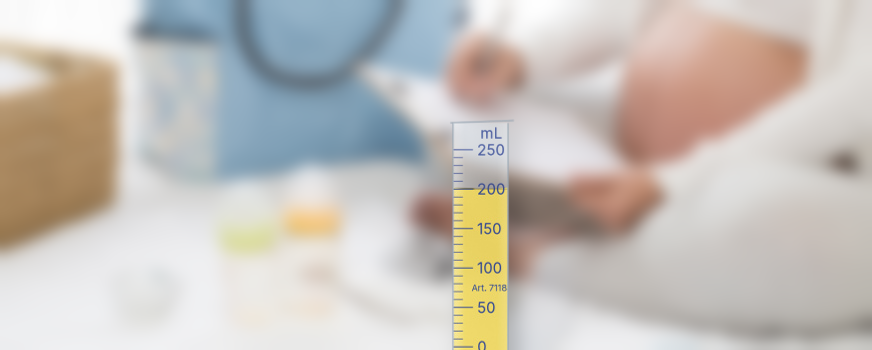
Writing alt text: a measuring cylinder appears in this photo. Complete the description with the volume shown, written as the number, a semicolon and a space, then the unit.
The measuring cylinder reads 200; mL
